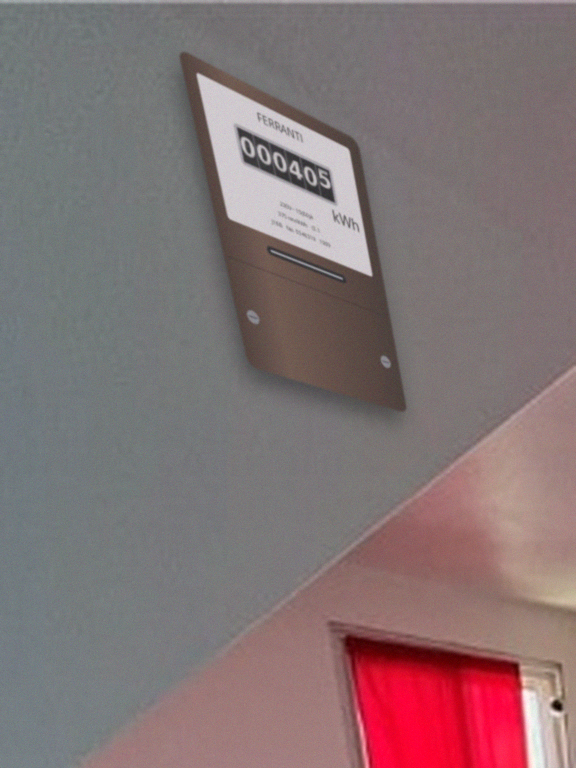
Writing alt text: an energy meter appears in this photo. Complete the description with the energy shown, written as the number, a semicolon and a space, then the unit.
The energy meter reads 405; kWh
